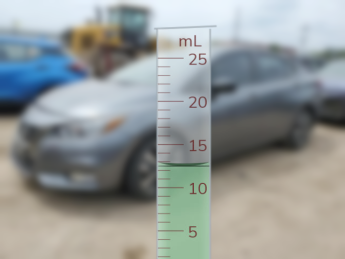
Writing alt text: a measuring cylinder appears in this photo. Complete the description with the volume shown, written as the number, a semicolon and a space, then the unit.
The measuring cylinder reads 12.5; mL
